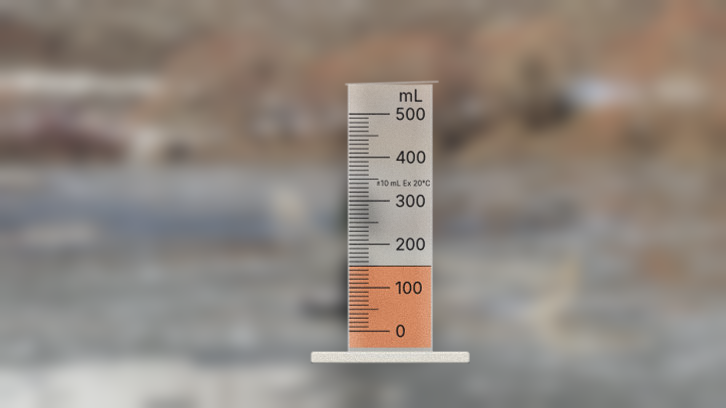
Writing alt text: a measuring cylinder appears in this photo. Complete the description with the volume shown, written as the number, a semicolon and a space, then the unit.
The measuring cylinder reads 150; mL
